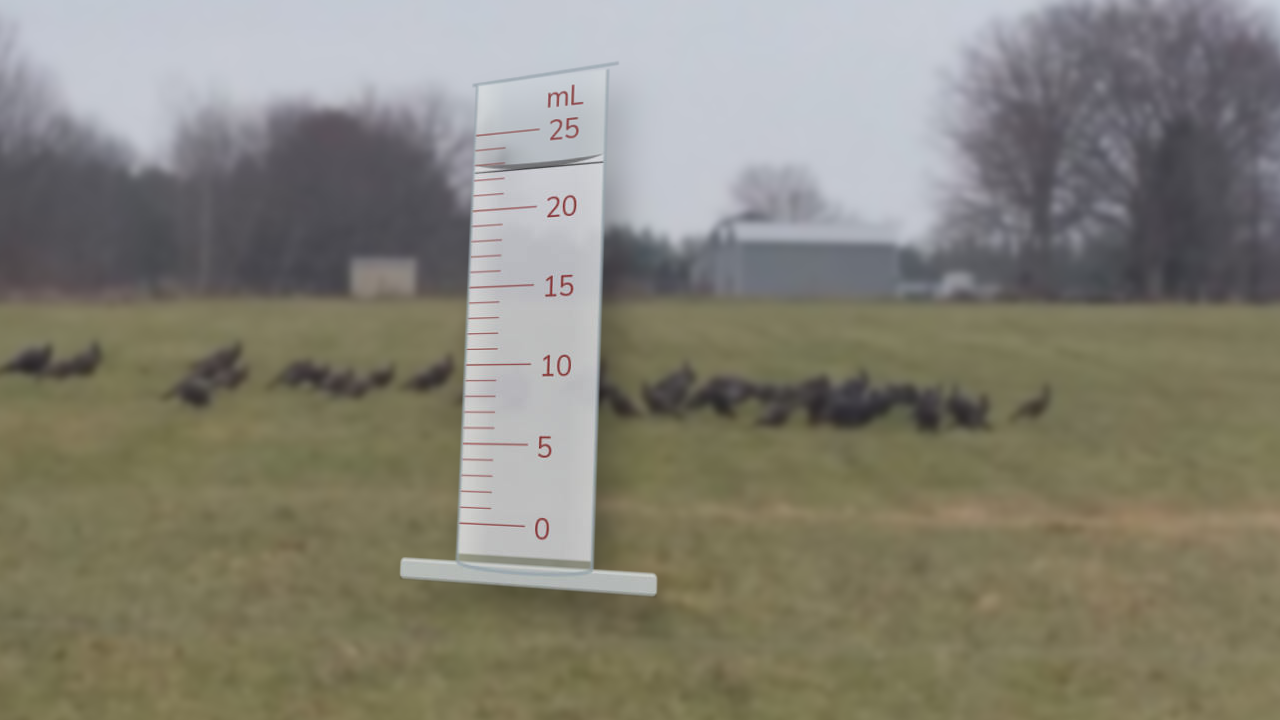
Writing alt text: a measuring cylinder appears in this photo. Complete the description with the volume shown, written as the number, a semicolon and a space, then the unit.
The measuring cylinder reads 22.5; mL
